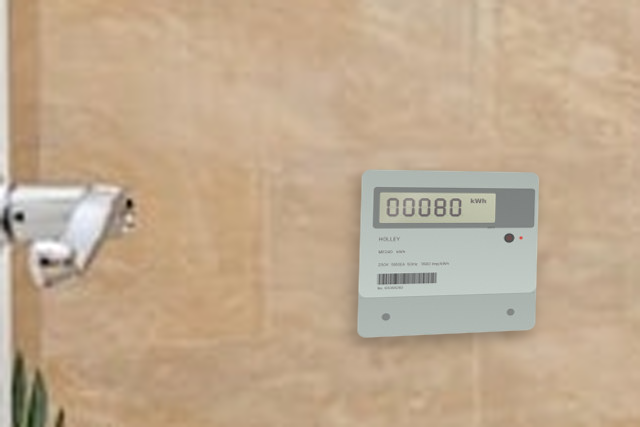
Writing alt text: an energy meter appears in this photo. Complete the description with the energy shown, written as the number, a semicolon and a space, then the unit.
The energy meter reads 80; kWh
